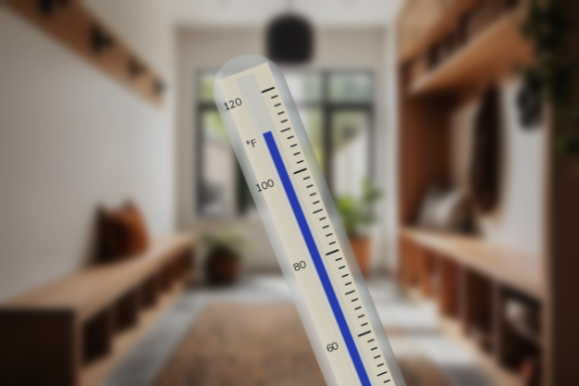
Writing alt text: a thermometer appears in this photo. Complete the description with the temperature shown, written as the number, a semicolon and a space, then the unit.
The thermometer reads 111; °F
